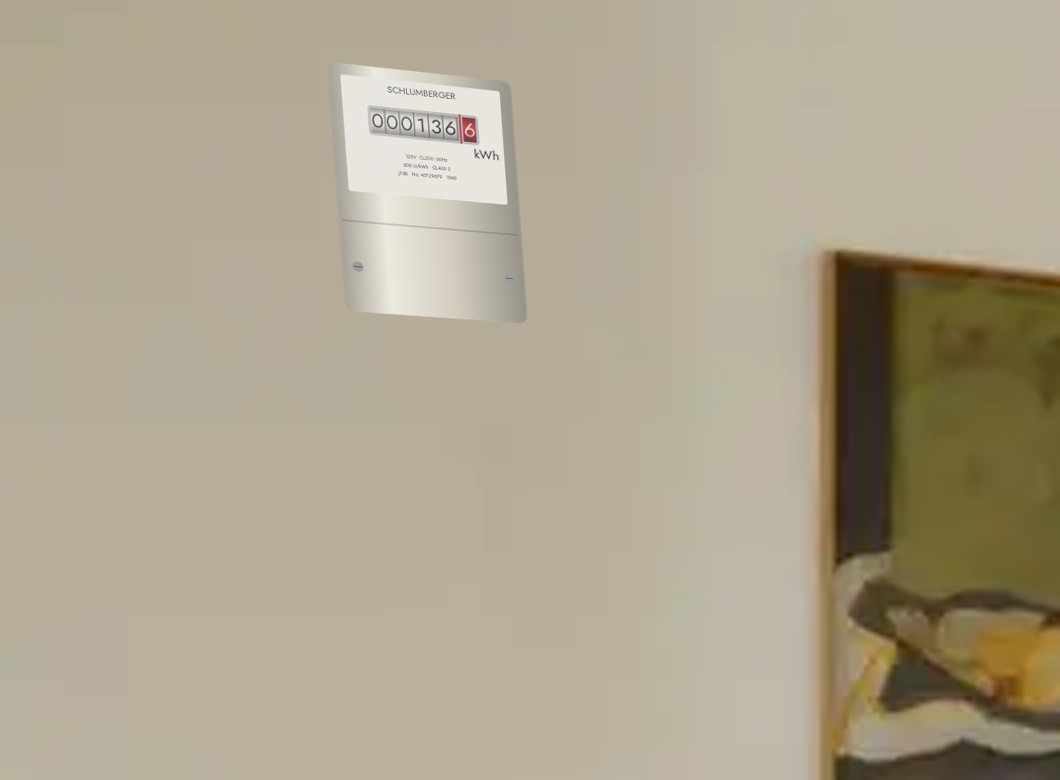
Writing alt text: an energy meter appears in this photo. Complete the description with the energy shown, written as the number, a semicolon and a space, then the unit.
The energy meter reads 136.6; kWh
